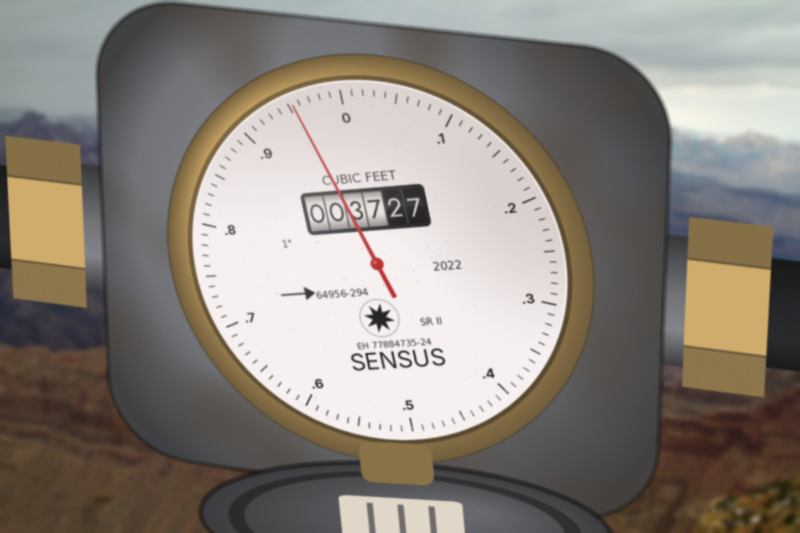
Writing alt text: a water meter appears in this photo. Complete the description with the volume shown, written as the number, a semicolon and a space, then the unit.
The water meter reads 3726.95; ft³
